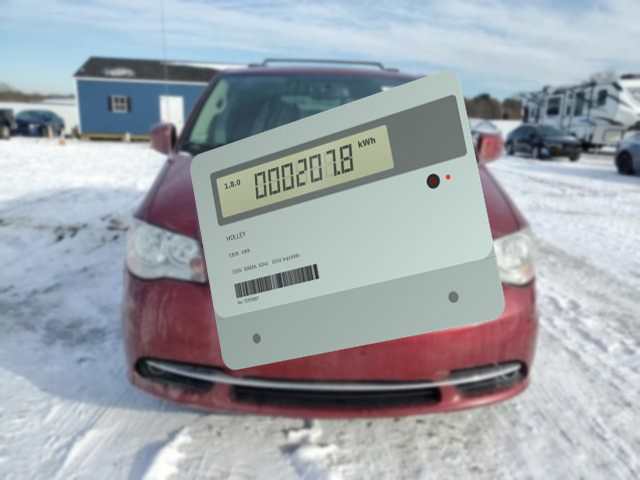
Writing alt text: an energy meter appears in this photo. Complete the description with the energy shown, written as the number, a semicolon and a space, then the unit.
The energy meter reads 207.8; kWh
